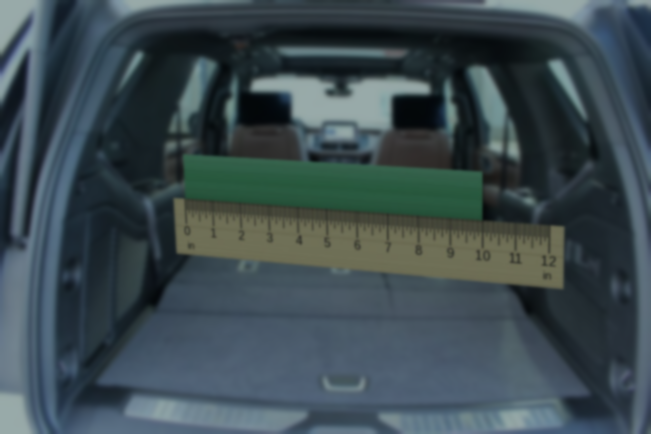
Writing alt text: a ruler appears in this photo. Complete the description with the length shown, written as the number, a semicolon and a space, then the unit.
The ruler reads 10; in
